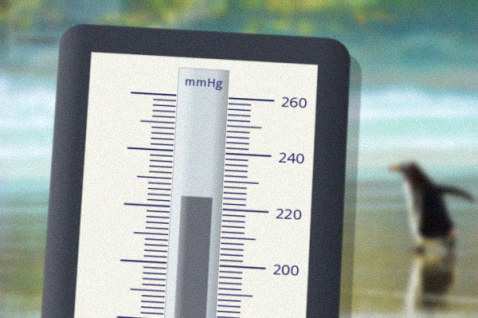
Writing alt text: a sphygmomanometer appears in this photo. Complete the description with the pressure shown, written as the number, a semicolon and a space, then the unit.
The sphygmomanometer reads 224; mmHg
